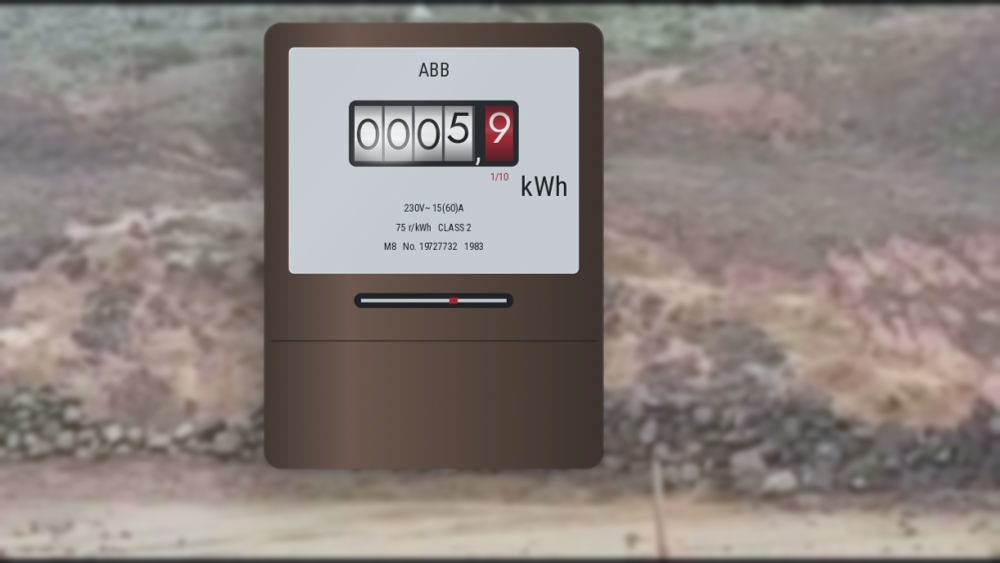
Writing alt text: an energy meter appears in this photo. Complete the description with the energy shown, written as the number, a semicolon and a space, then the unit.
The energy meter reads 5.9; kWh
